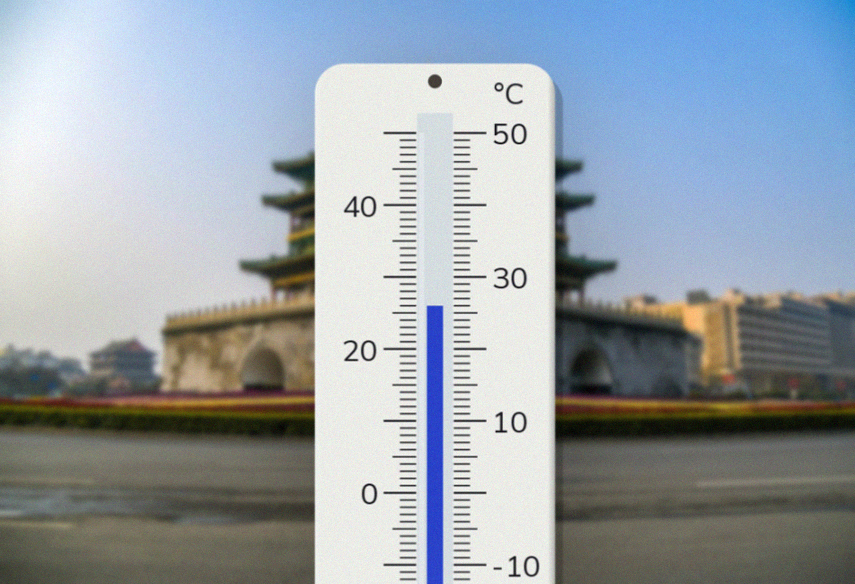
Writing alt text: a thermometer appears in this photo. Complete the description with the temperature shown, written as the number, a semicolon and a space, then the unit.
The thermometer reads 26; °C
